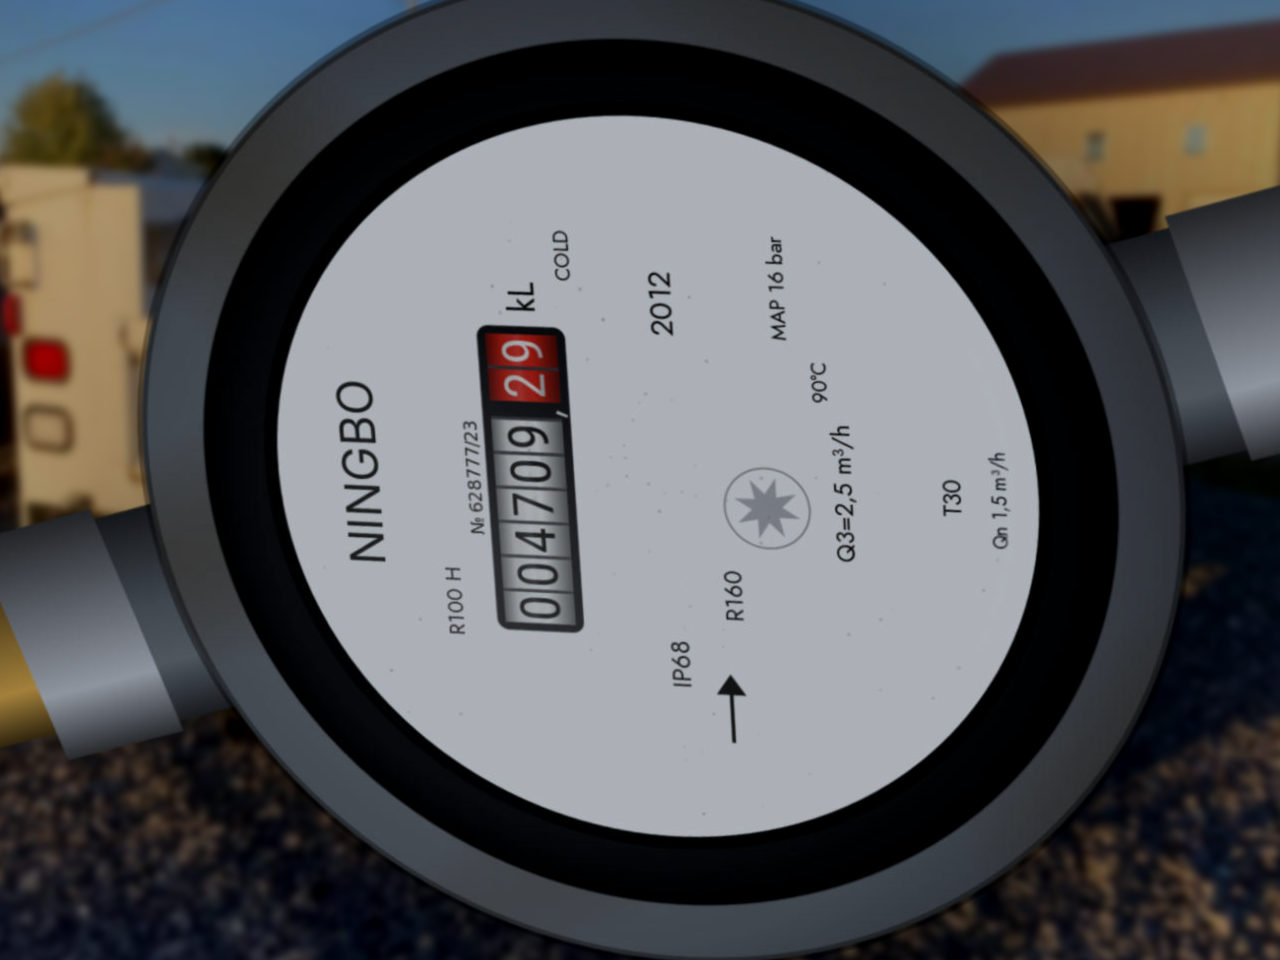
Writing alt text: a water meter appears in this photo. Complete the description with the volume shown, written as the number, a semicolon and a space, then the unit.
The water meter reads 4709.29; kL
